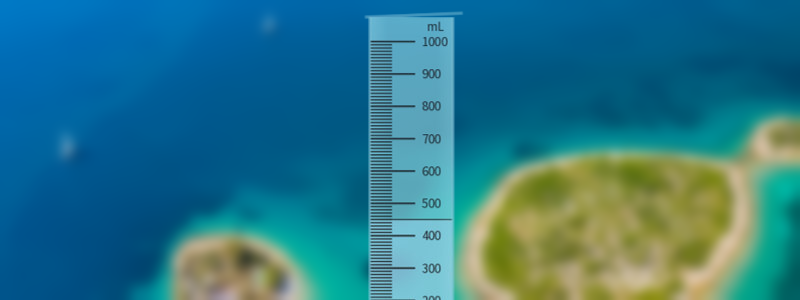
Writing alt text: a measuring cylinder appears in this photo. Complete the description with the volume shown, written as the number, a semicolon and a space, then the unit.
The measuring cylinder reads 450; mL
